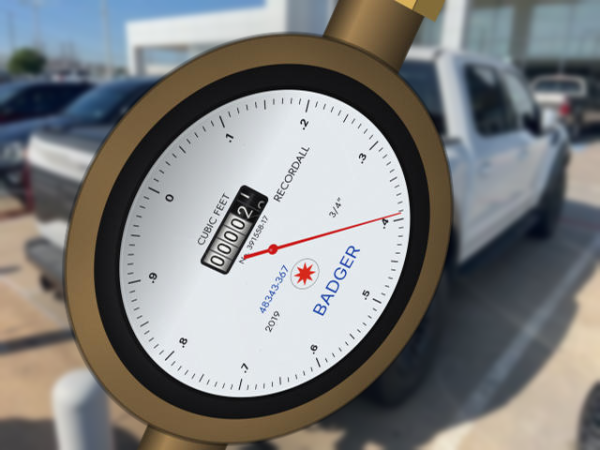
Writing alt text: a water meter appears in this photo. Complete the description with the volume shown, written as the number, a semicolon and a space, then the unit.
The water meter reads 21.39; ft³
